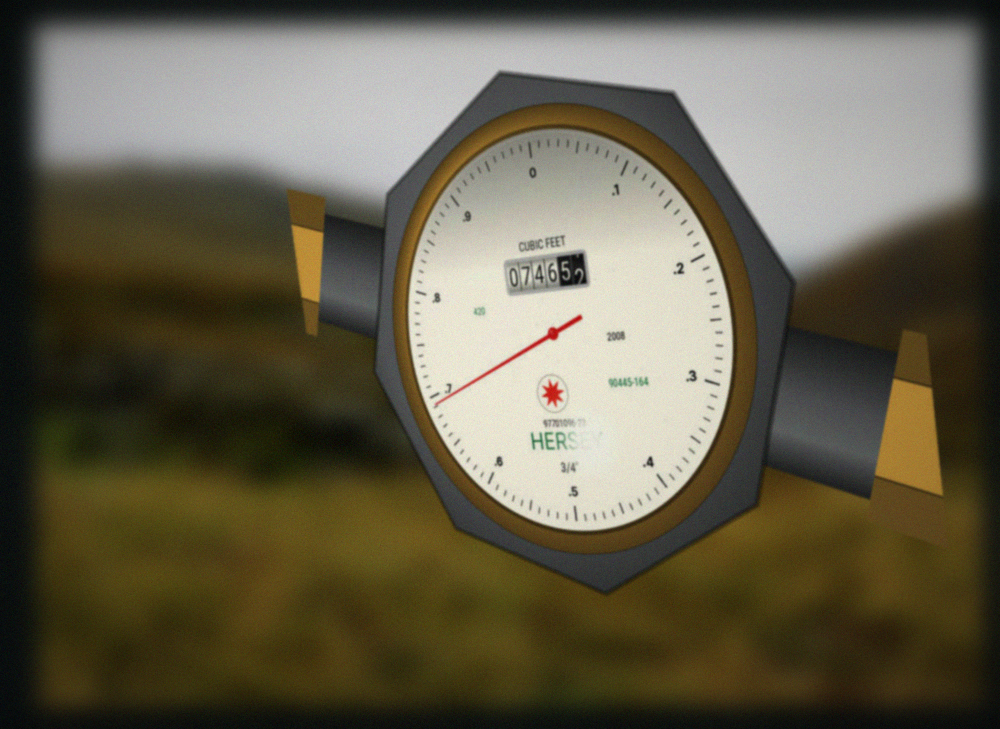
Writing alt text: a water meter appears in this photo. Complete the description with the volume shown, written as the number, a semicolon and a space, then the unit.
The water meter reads 74651.69; ft³
